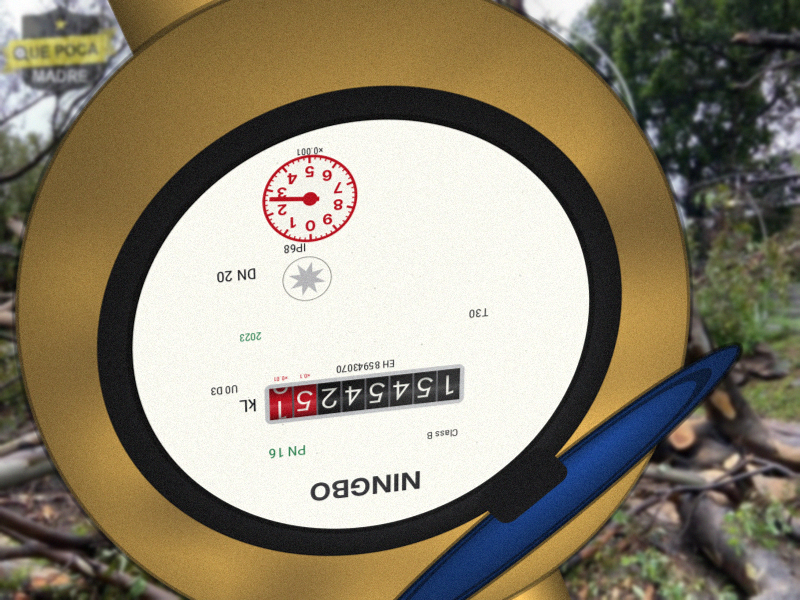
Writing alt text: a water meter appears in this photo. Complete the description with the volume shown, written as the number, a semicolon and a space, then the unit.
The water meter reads 154542.512; kL
